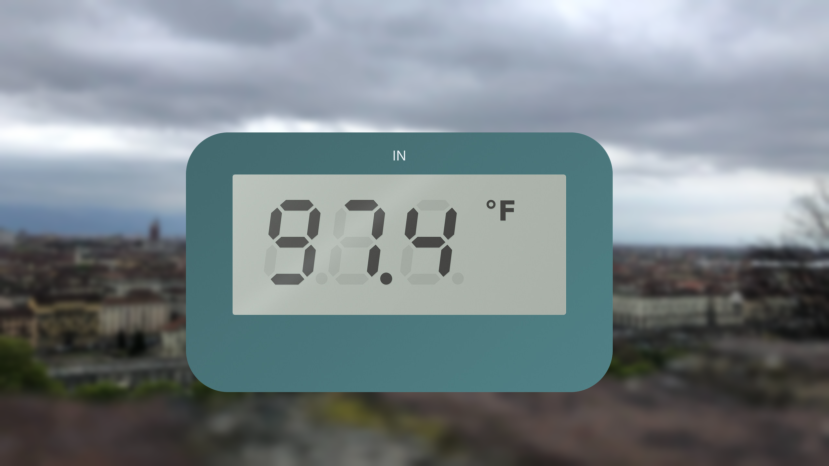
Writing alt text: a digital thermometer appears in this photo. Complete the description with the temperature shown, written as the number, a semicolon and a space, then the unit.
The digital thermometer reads 97.4; °F
